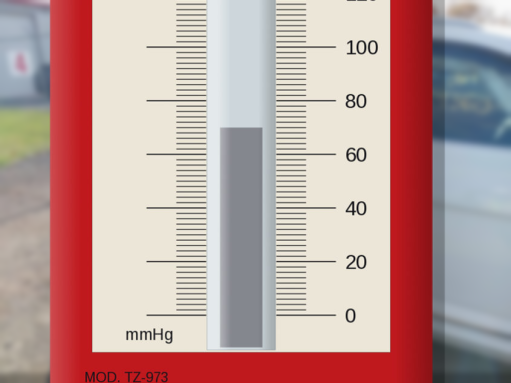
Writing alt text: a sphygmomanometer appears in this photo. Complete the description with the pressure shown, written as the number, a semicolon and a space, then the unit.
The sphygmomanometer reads 70; mmHg
